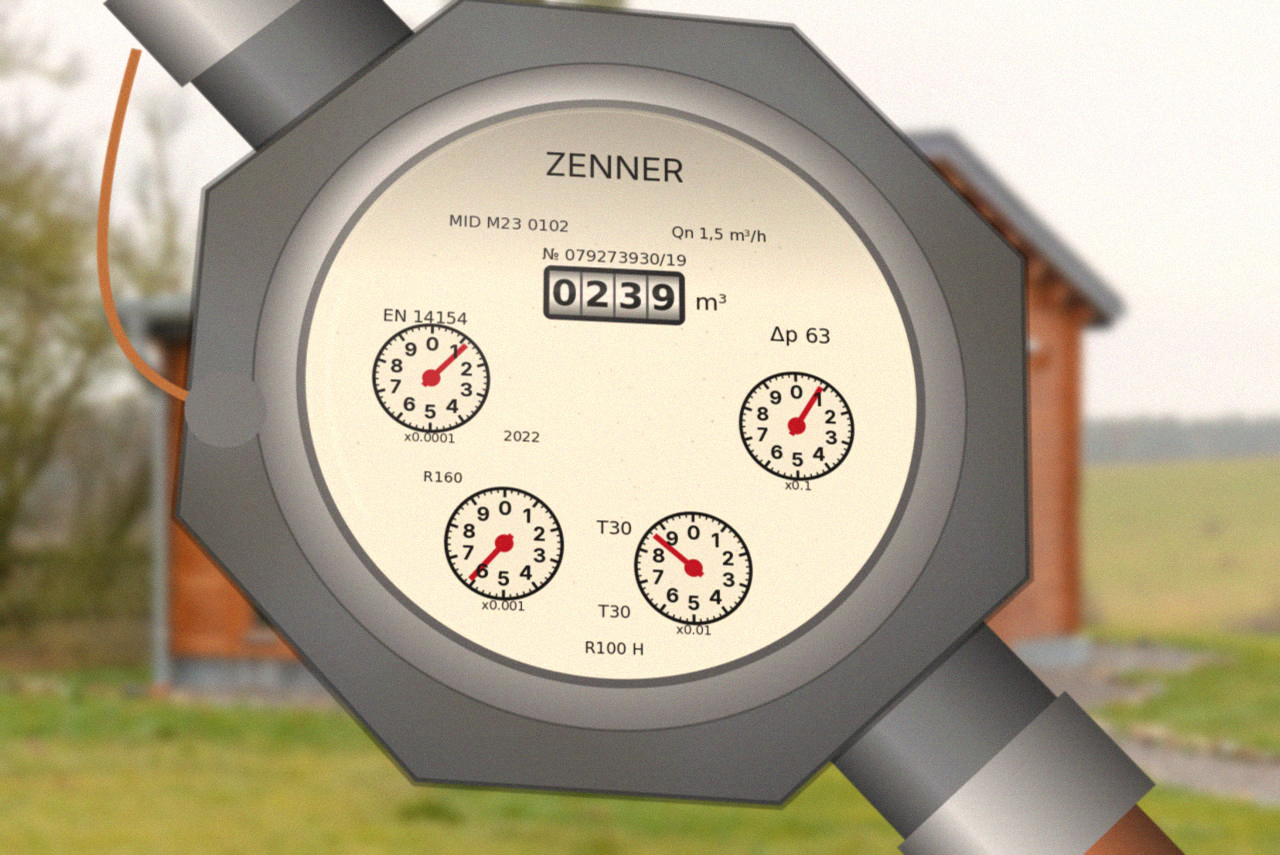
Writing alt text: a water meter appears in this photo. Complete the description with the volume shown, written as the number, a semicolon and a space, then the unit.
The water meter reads 239.0861; m³
